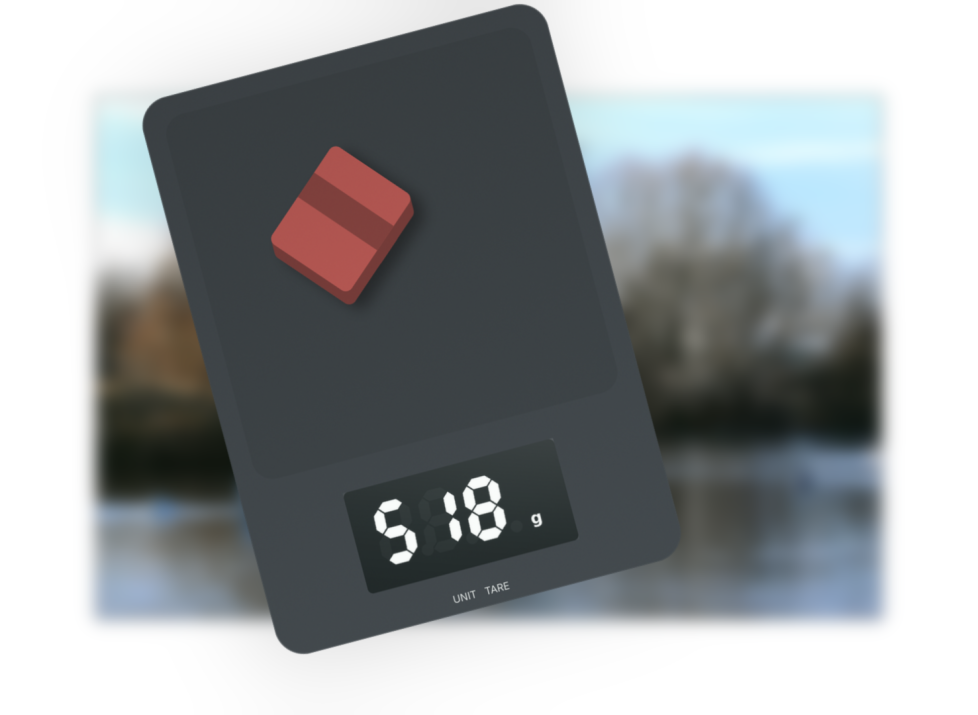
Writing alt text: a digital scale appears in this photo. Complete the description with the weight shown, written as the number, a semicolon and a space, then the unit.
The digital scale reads 518; g
